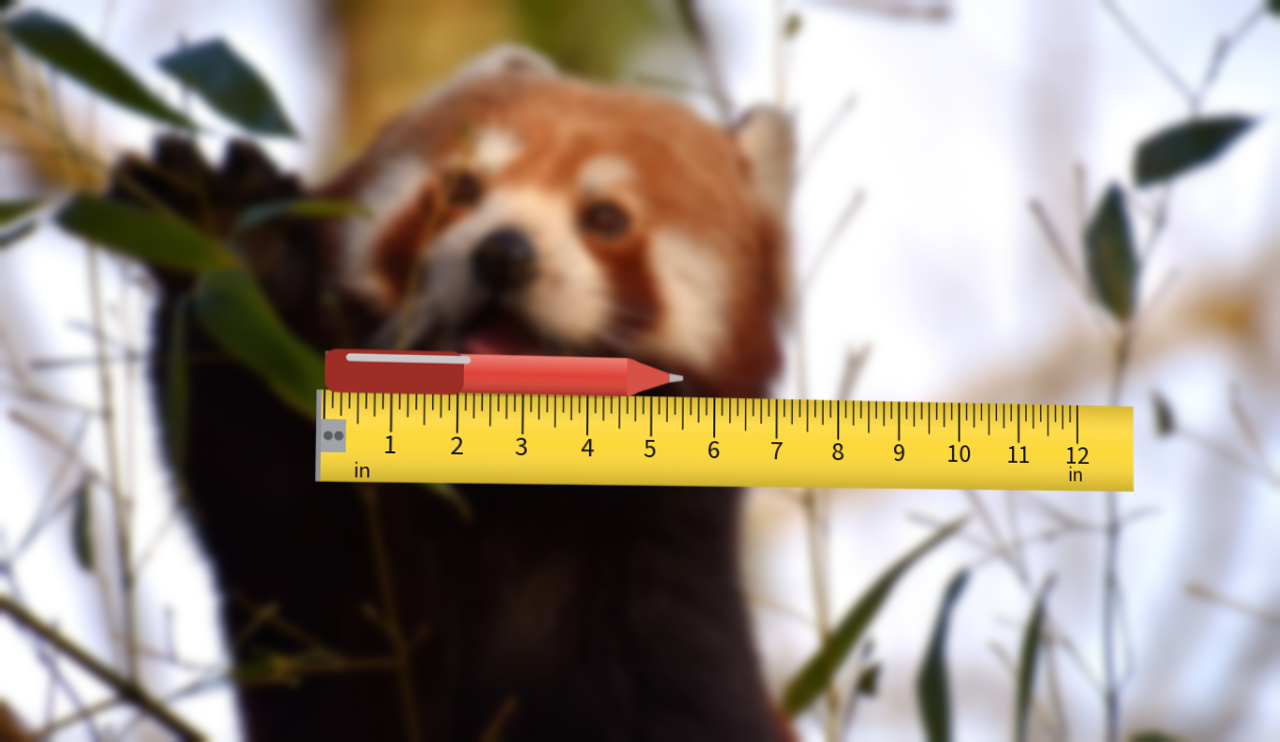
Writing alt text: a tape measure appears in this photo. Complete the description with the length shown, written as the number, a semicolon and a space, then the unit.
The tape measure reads 5.5; in
